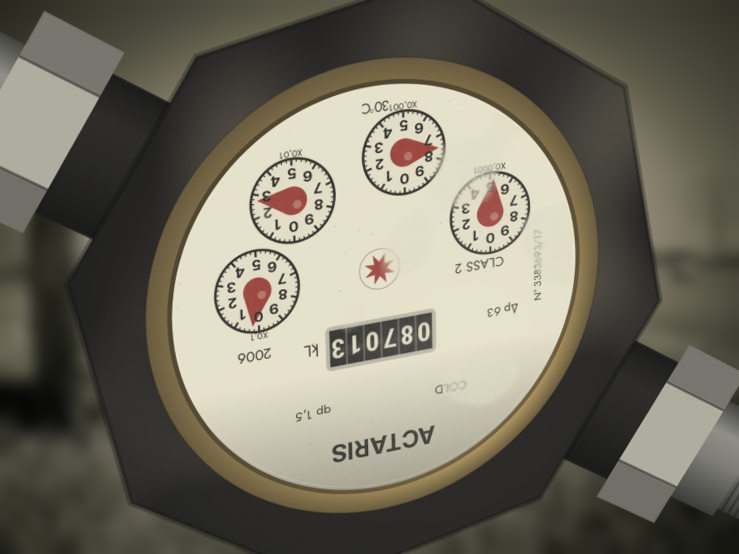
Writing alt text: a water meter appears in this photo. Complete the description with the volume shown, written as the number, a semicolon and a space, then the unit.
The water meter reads 87013.0275; kL
